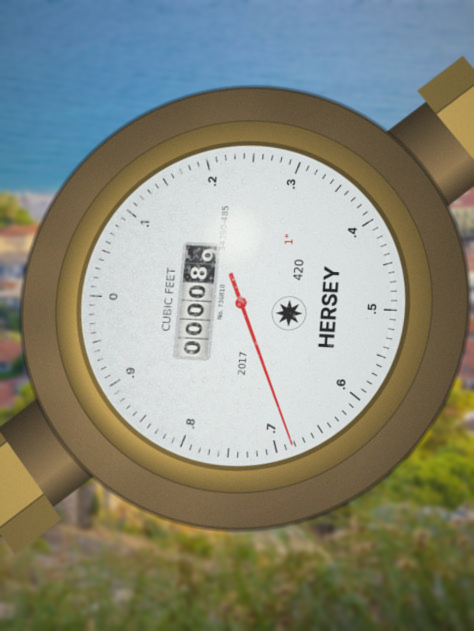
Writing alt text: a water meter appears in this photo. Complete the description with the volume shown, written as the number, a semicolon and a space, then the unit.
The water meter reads 88.68; ft³
